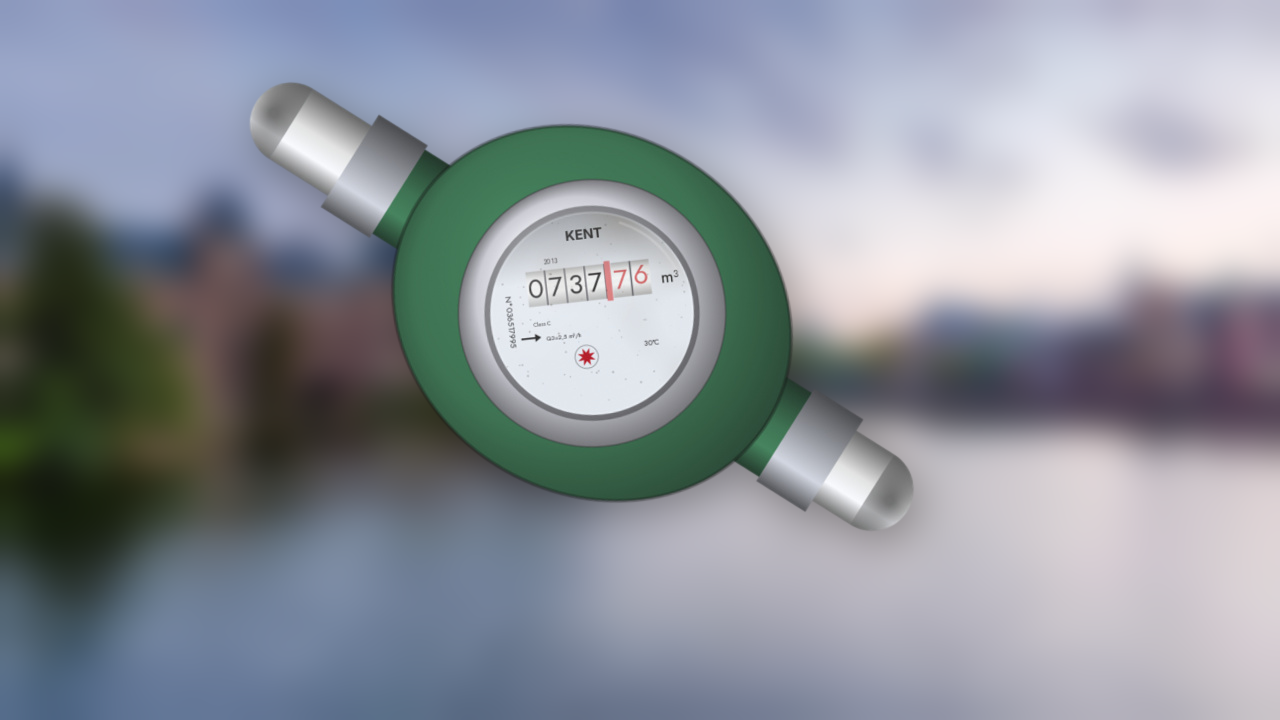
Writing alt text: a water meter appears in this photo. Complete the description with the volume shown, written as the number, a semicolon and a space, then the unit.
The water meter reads 737.76; m³
